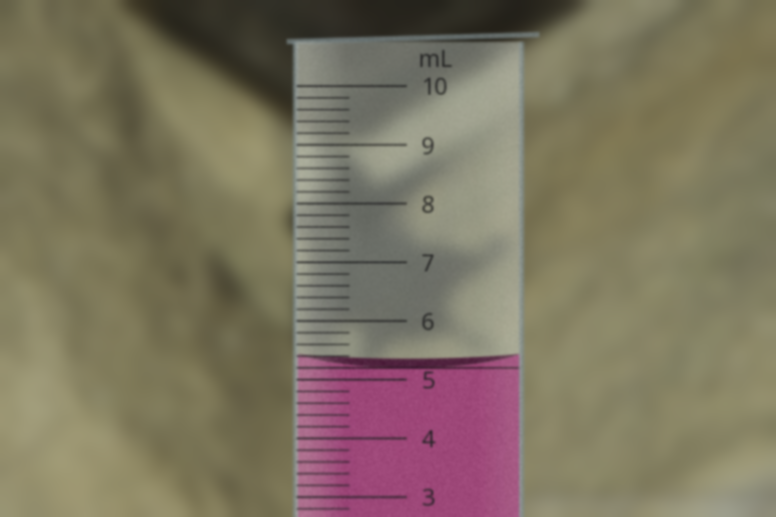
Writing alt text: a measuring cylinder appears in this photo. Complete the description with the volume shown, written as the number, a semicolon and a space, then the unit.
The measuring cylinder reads 5.2; mL
